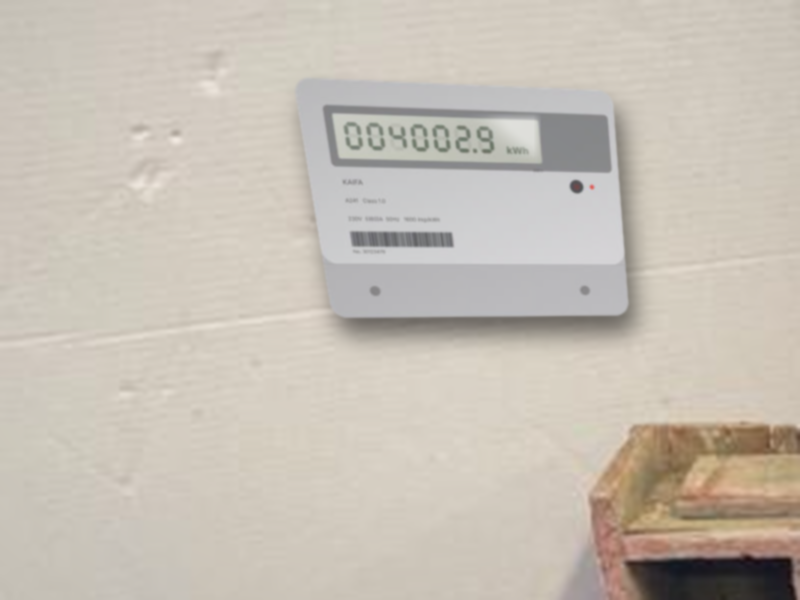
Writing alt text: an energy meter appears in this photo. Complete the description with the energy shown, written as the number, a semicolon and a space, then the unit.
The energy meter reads 4002.9; kWh
